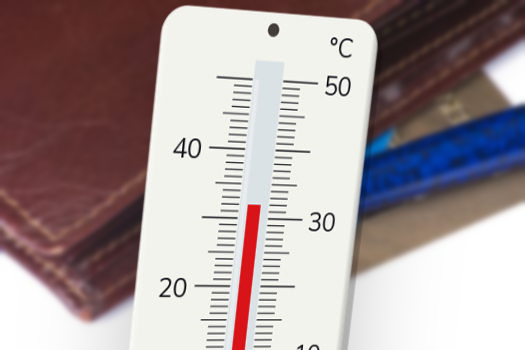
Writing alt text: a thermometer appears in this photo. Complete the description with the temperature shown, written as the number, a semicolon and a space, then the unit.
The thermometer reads 32; °C
